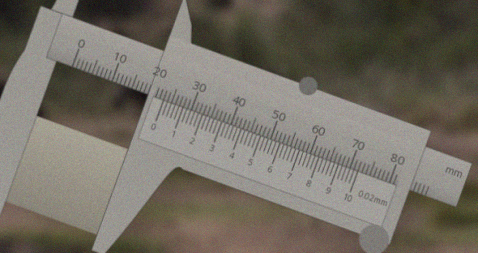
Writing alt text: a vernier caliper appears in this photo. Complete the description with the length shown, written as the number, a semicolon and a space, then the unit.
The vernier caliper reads 23.0; mm
